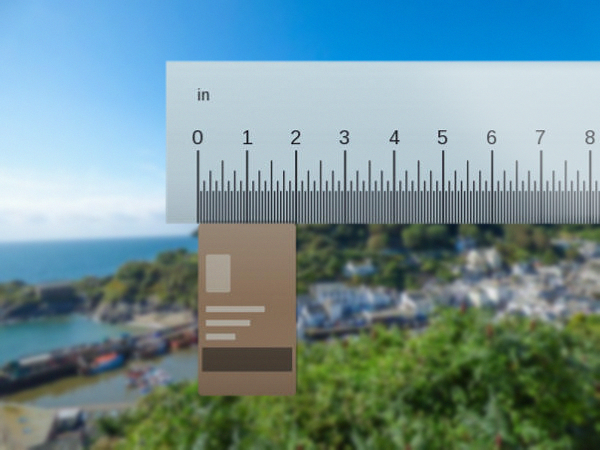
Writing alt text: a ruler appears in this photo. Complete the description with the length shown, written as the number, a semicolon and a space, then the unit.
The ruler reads 2; in
